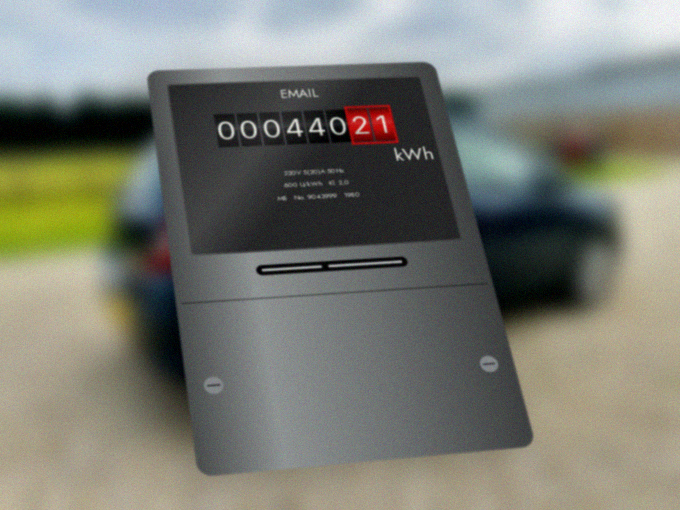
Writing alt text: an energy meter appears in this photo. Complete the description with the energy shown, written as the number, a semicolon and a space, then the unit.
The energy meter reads 440.21; kWh
